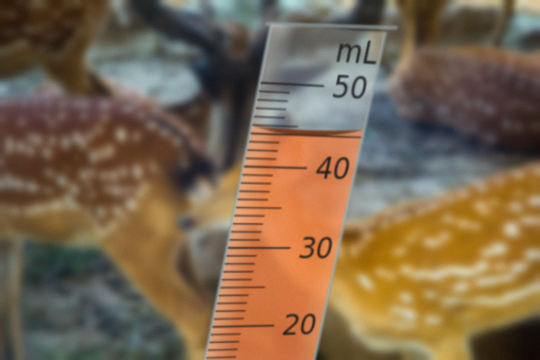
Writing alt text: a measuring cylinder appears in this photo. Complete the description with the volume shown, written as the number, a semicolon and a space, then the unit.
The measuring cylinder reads 44; mL
